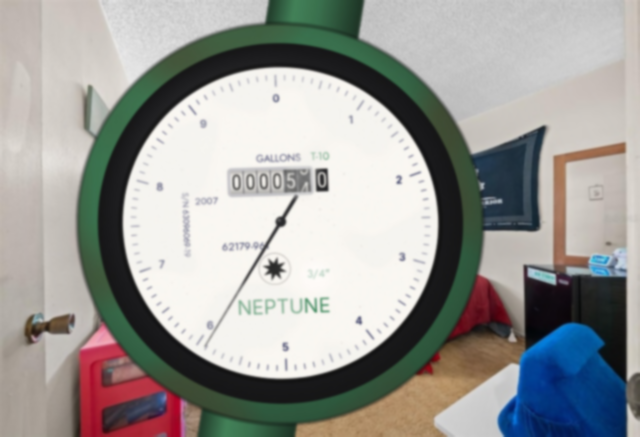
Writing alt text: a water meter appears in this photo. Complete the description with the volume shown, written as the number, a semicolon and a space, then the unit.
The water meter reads 535.9; gal
